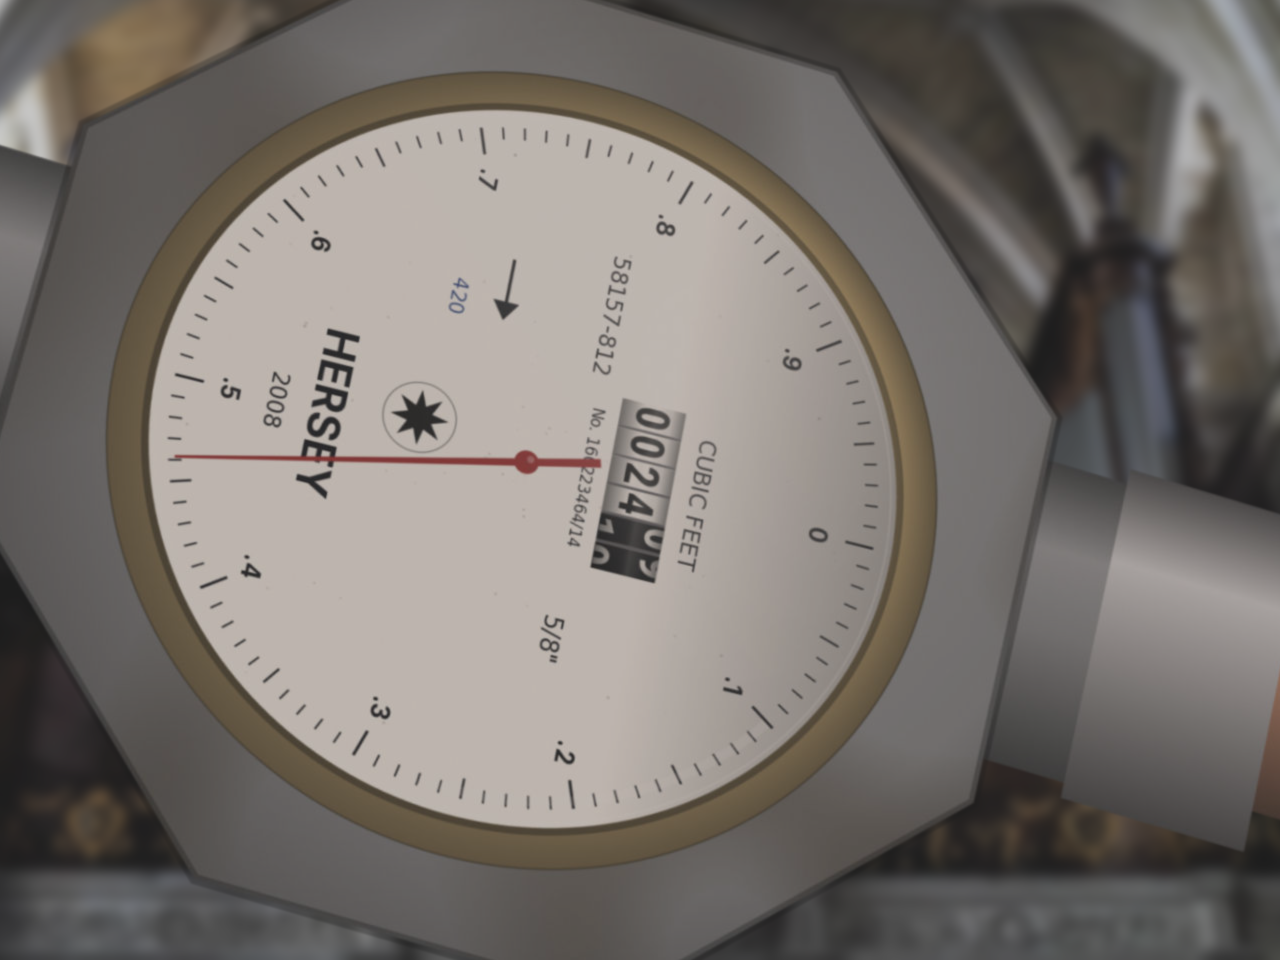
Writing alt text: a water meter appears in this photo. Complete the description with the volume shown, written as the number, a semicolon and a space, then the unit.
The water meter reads 2409.46; ft³
